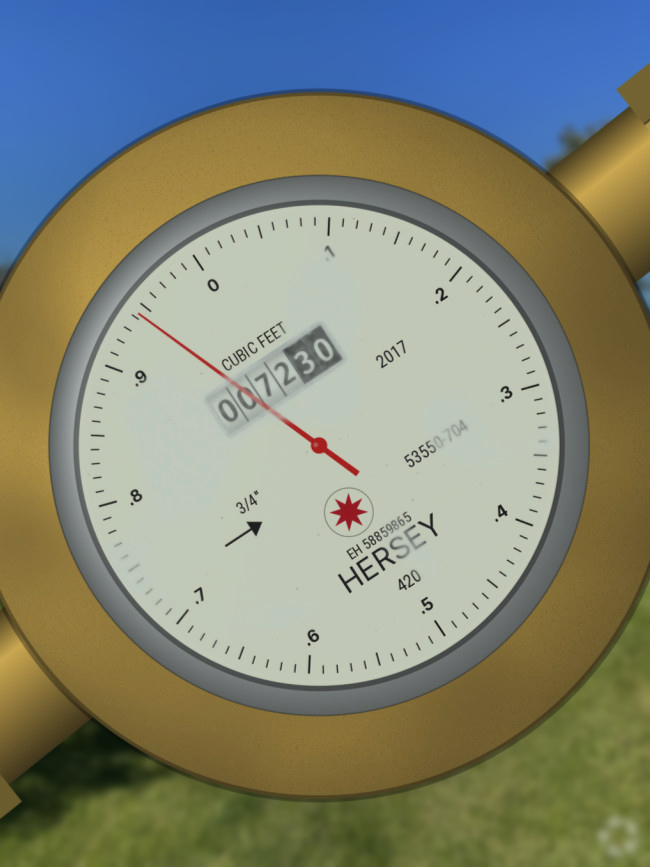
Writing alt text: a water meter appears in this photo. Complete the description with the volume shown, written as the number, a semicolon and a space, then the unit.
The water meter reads 7229.94; ft³
